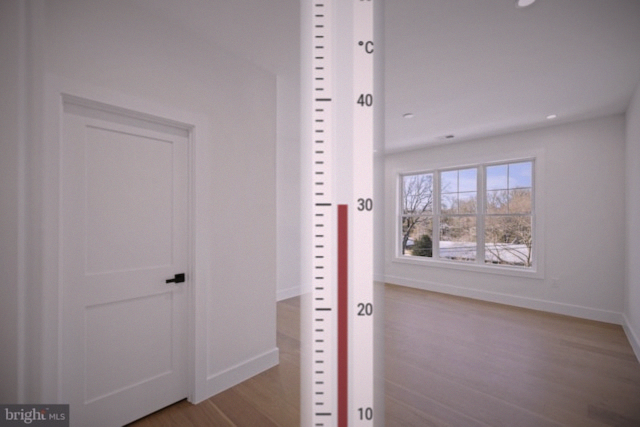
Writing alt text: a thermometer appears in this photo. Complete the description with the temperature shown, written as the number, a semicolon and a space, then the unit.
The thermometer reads 30; °C
